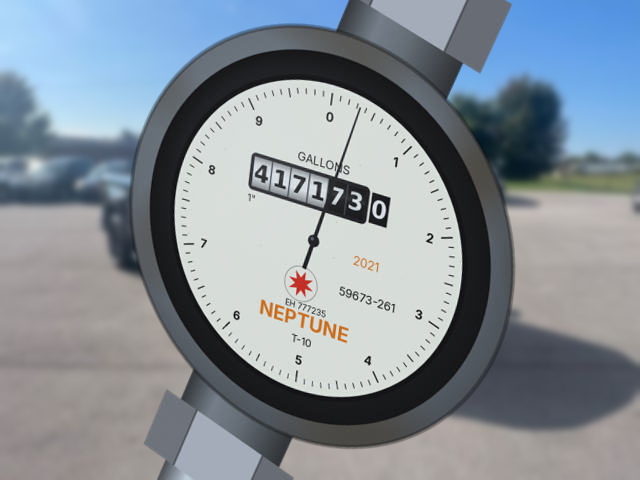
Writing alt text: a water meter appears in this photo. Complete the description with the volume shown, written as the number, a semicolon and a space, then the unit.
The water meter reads 4171730.3; gal
